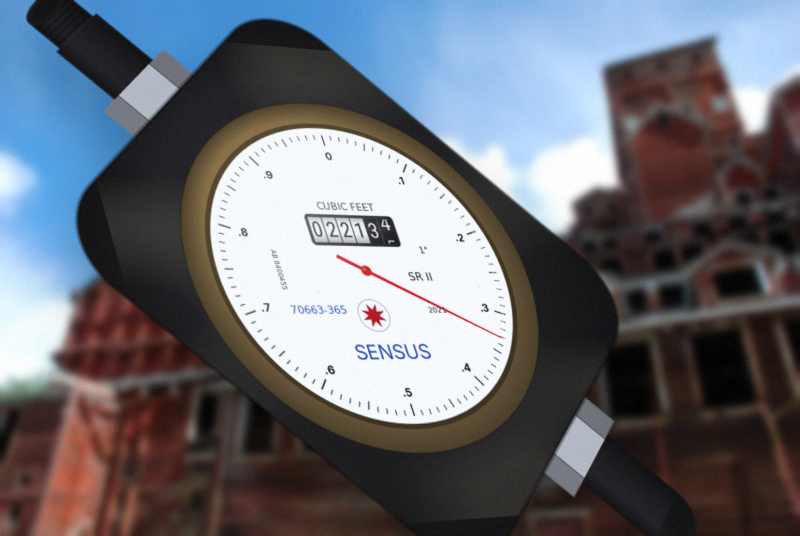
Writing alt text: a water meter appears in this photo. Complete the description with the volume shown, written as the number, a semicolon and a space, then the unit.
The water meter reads 22134.33; ft³
